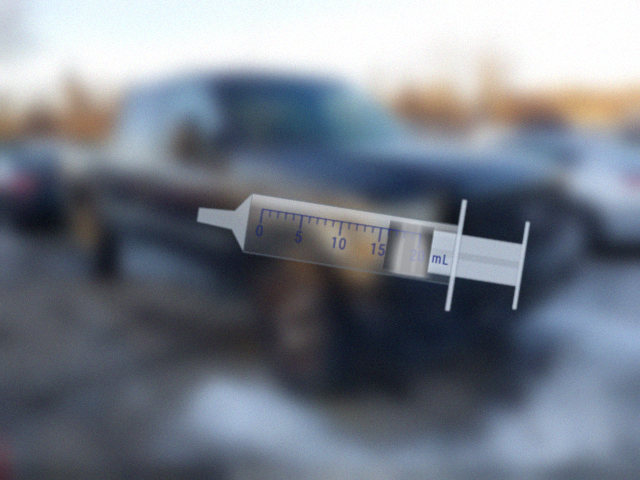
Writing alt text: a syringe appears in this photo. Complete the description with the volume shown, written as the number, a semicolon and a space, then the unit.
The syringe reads 16; mL
